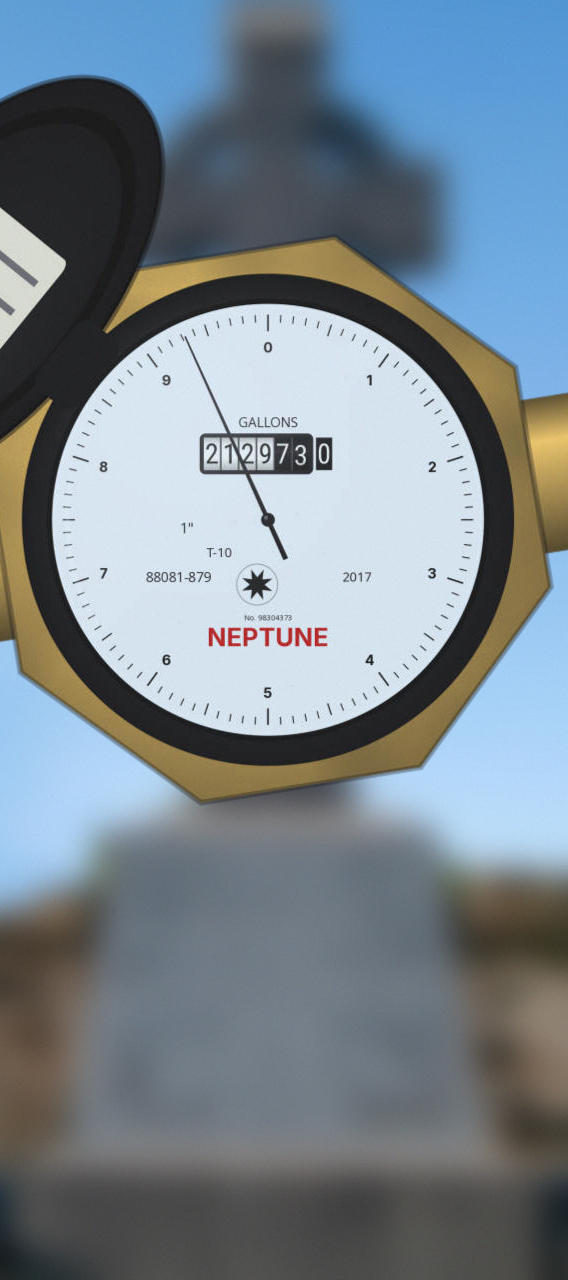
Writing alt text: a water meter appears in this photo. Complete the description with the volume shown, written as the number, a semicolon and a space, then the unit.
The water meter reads 2129729.3; gal
